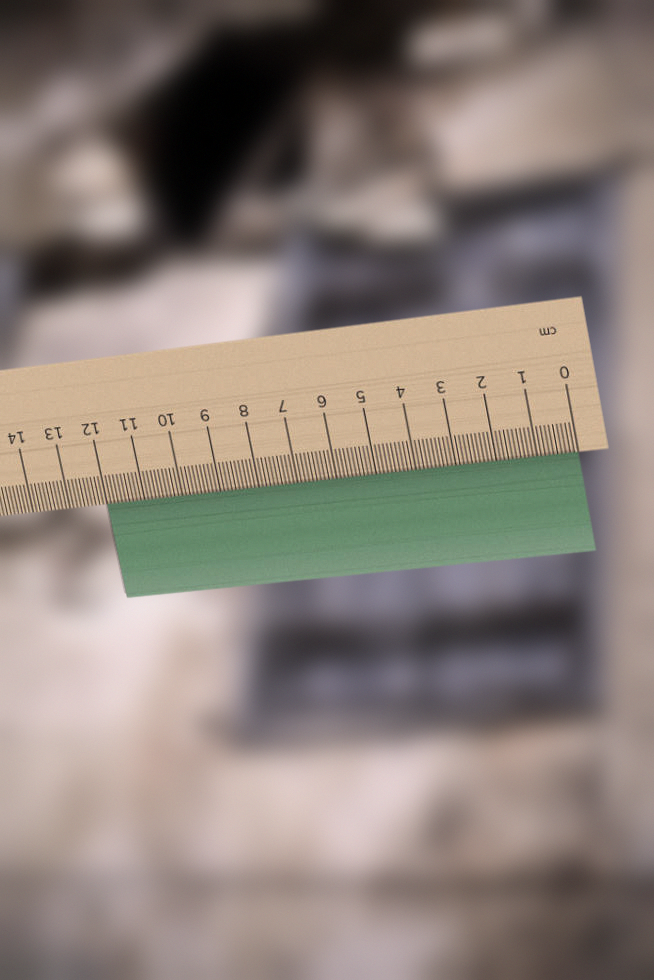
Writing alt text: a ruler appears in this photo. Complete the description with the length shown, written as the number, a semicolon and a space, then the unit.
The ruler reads 12; cm
